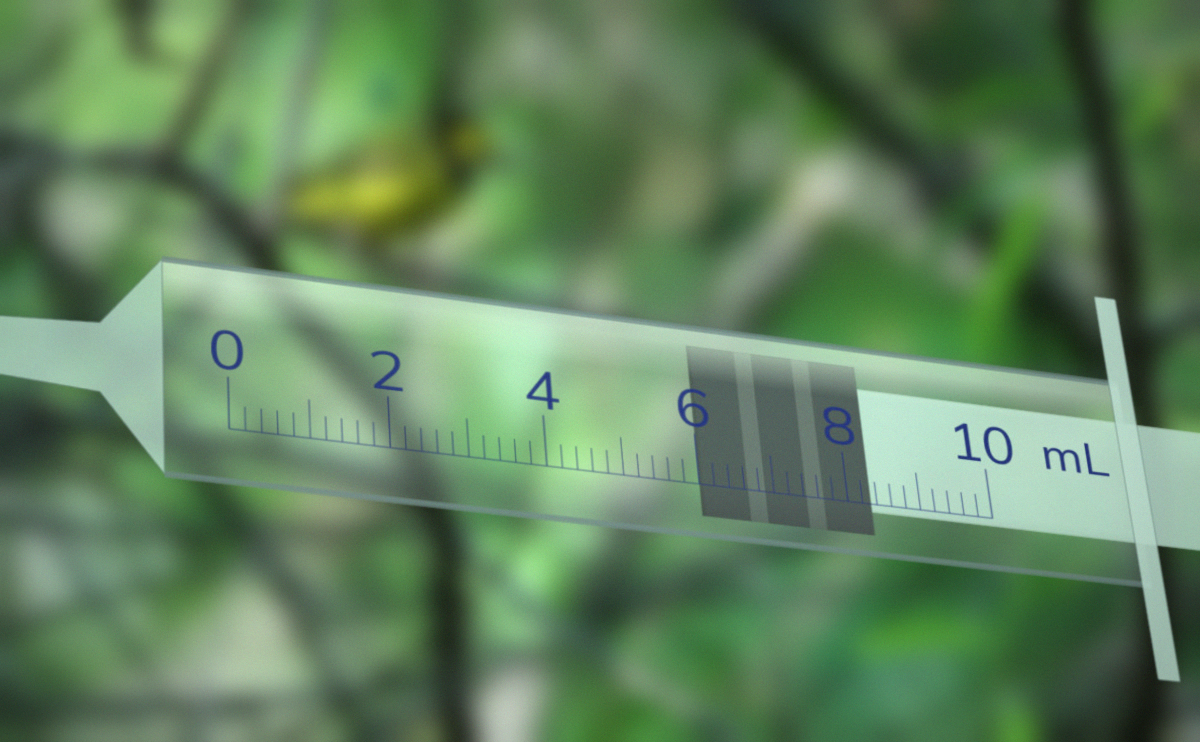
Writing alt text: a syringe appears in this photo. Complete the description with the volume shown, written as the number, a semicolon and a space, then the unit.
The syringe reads 6; mL
